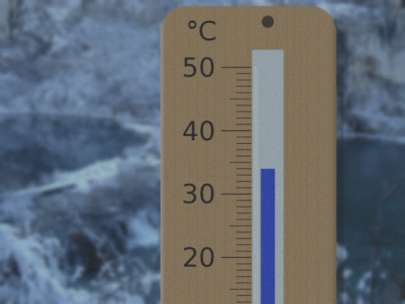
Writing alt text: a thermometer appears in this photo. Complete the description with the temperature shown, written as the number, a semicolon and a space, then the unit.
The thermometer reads 34; °C
